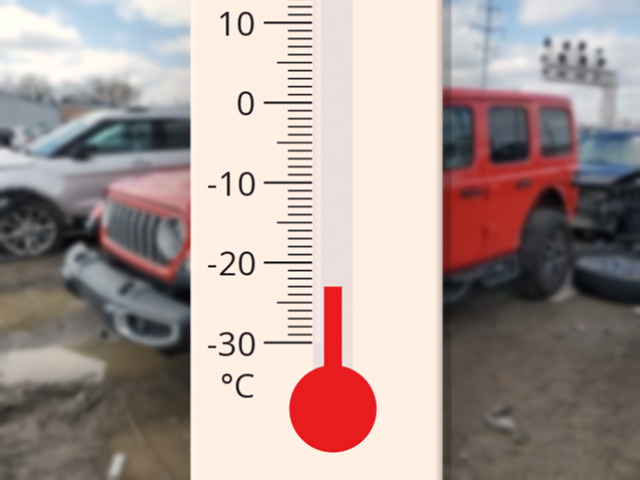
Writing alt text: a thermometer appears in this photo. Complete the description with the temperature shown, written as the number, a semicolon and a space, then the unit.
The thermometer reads -23; °C
